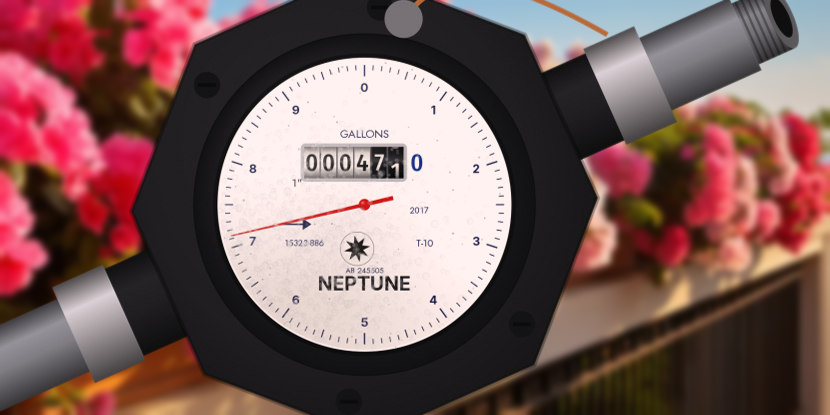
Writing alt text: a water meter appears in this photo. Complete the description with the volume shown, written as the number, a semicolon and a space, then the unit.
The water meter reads 4707.1; gal
